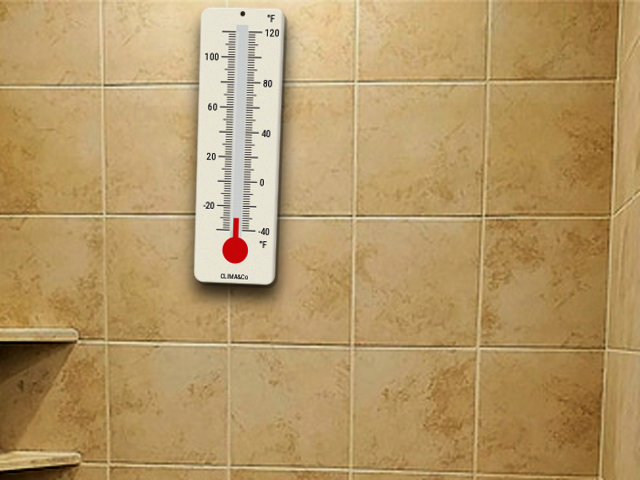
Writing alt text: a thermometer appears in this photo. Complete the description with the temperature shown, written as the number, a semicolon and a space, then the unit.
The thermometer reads -30; °F
